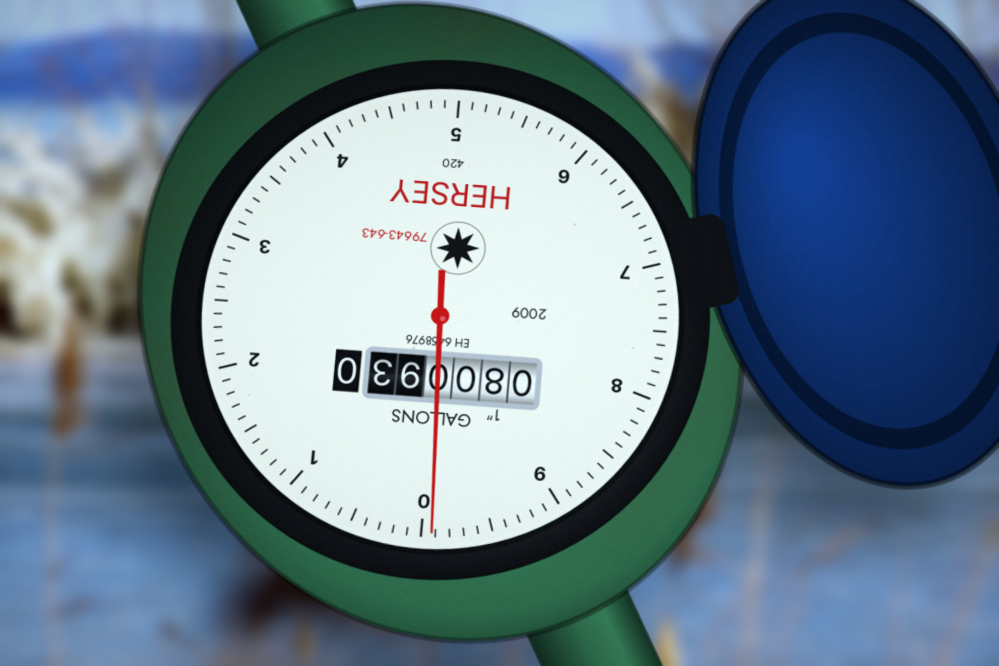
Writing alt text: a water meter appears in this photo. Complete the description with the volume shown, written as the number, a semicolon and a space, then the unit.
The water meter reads 800929.9; gal
